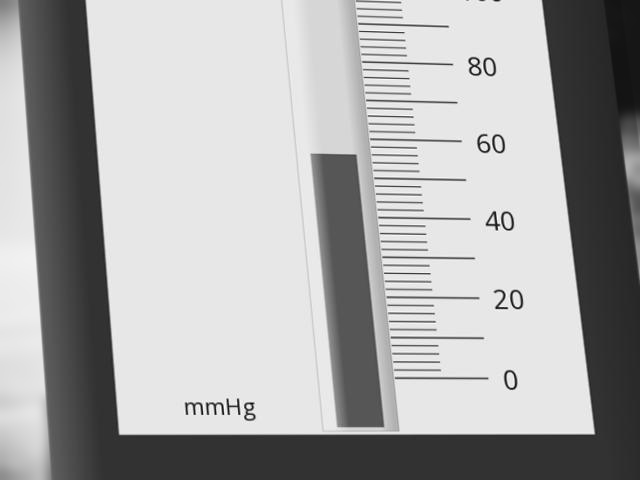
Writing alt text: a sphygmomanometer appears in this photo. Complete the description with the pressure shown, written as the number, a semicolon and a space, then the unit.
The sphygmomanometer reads 56; mmHg
